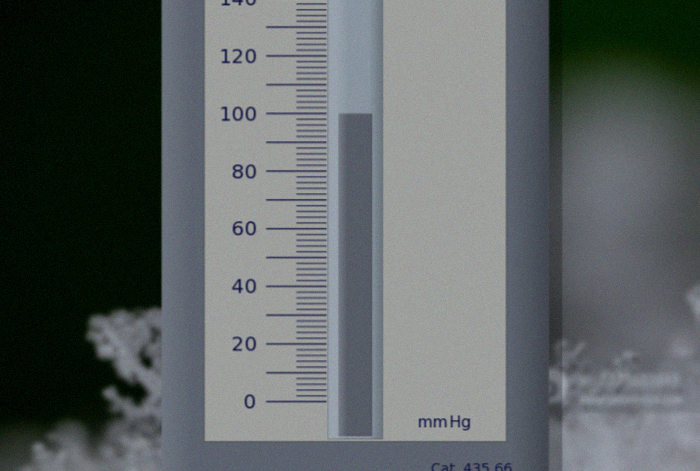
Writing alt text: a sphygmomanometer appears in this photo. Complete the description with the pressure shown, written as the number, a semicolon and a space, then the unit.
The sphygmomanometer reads 100; mmHg
